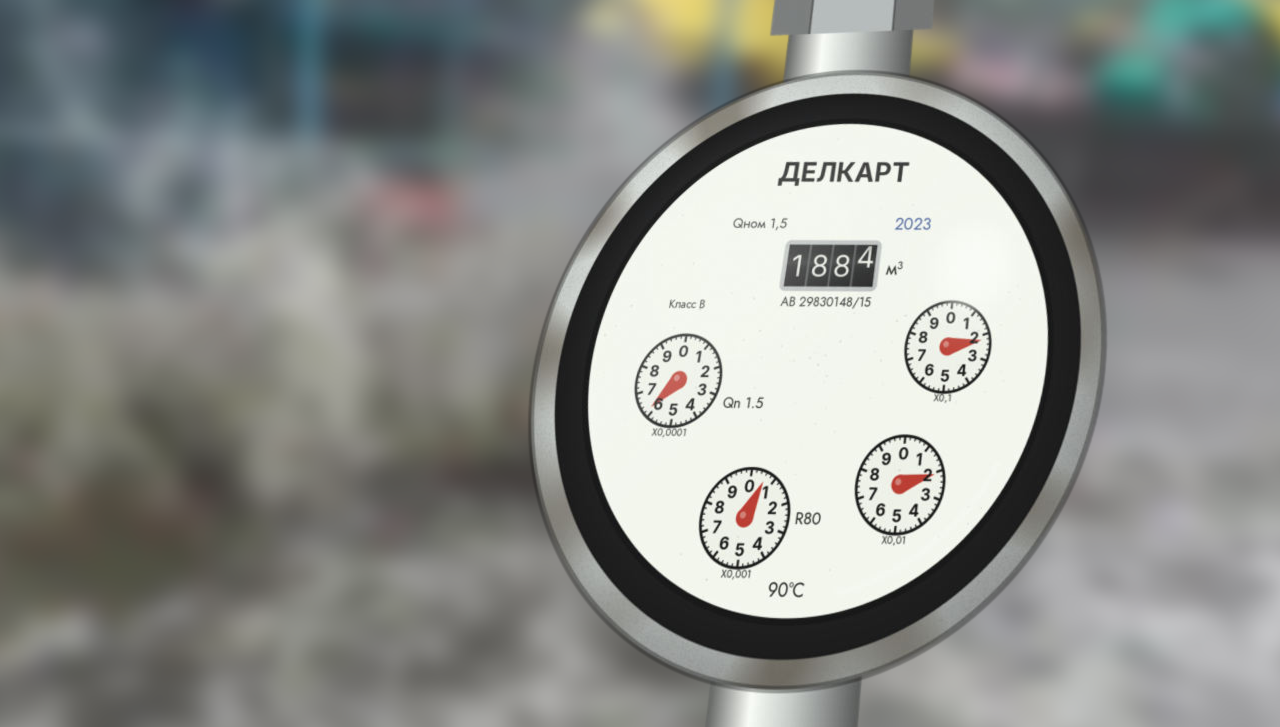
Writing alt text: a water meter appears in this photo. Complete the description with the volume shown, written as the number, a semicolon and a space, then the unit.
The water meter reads 1884.2206; m³
